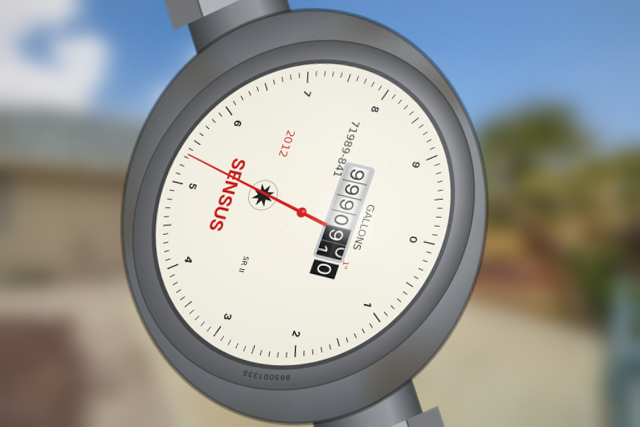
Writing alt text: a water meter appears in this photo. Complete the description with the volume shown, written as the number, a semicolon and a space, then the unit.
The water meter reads 9990905.3; gal
